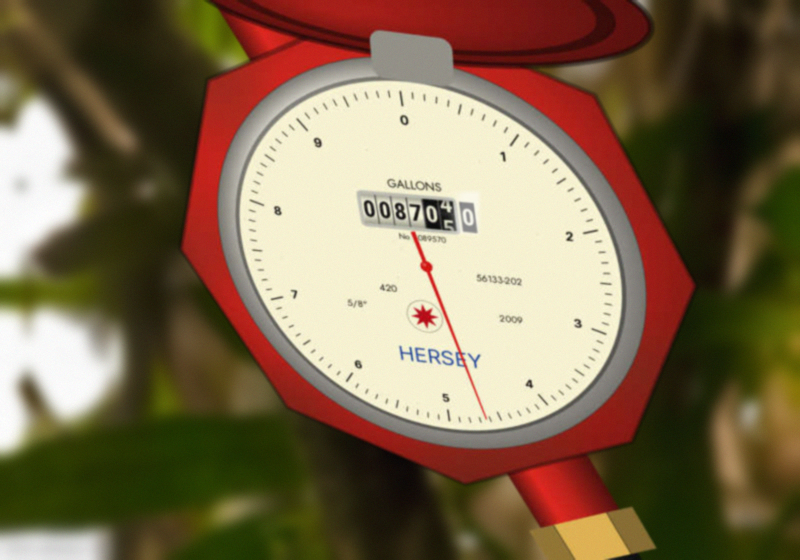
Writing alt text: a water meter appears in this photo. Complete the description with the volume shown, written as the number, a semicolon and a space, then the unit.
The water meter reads 87044.6; gal
